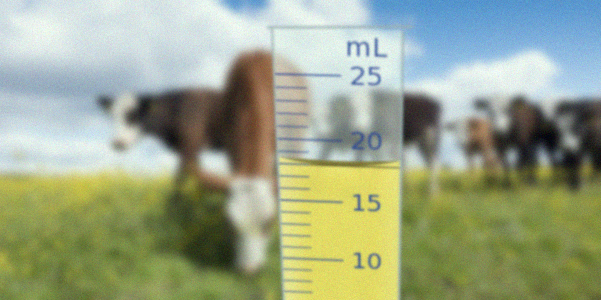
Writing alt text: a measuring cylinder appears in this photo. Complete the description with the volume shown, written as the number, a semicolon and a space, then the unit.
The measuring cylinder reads 18; mL
